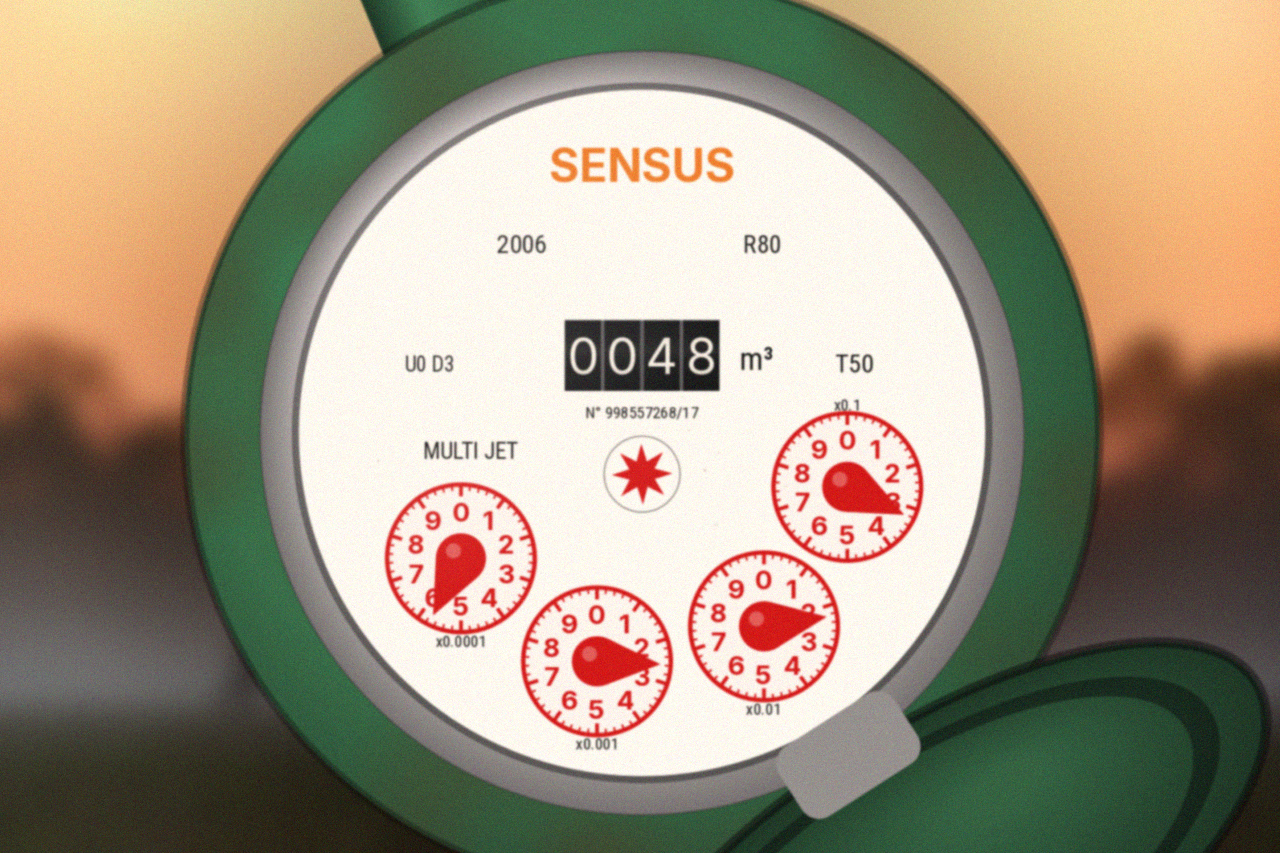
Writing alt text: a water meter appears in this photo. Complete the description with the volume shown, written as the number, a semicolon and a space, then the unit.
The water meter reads 48.3225; m³
